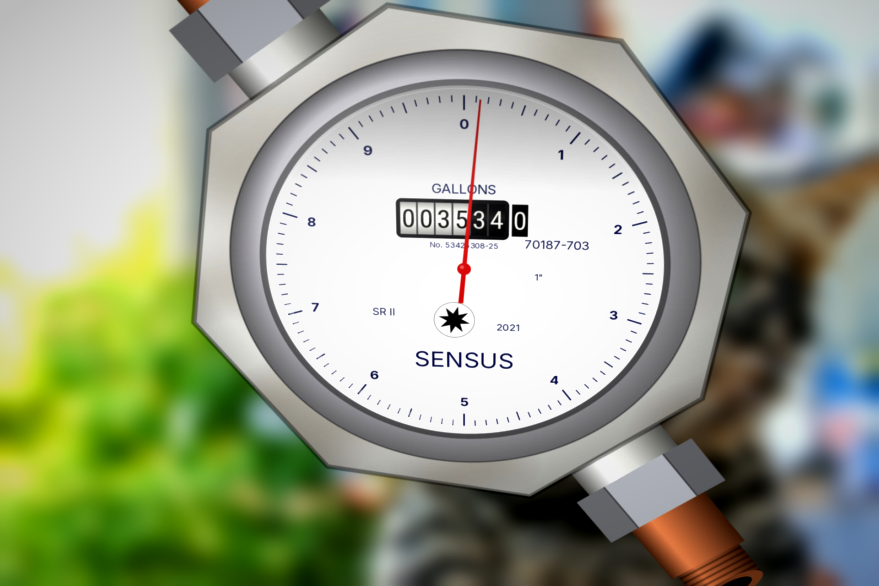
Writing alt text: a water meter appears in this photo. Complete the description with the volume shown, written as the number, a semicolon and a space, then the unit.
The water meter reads 35340.1; gal
